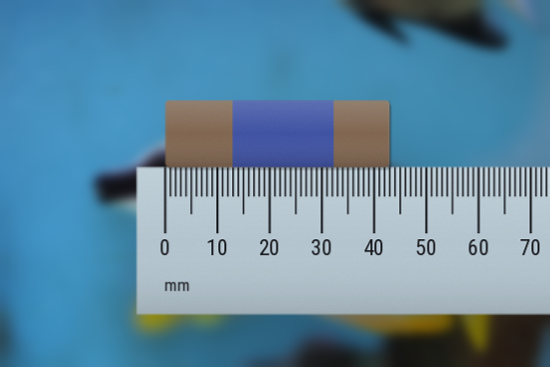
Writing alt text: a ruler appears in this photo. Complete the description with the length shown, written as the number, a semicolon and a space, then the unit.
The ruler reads 43; mm
